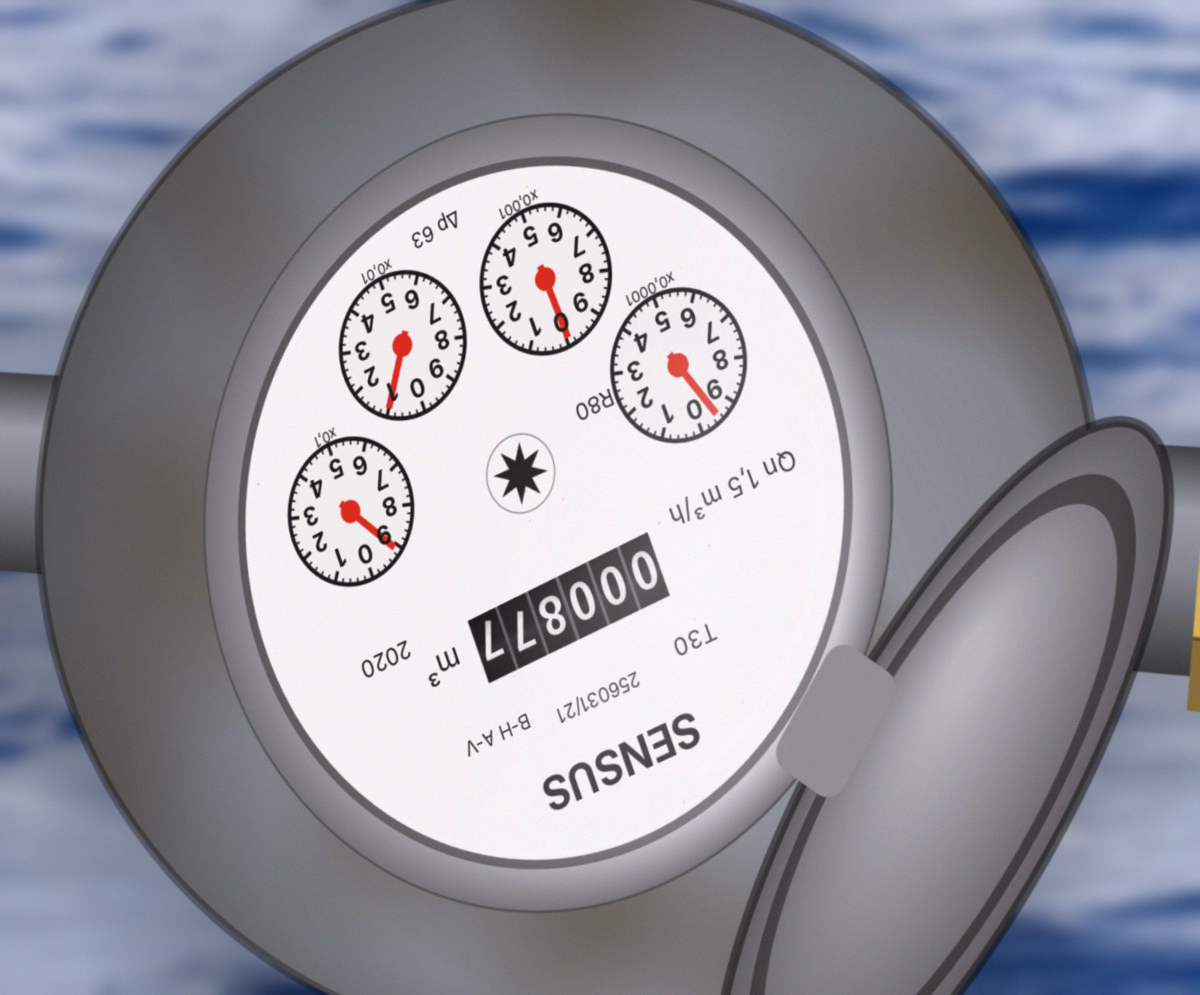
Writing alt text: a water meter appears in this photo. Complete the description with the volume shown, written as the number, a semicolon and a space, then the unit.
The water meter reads 876.9099; m³
